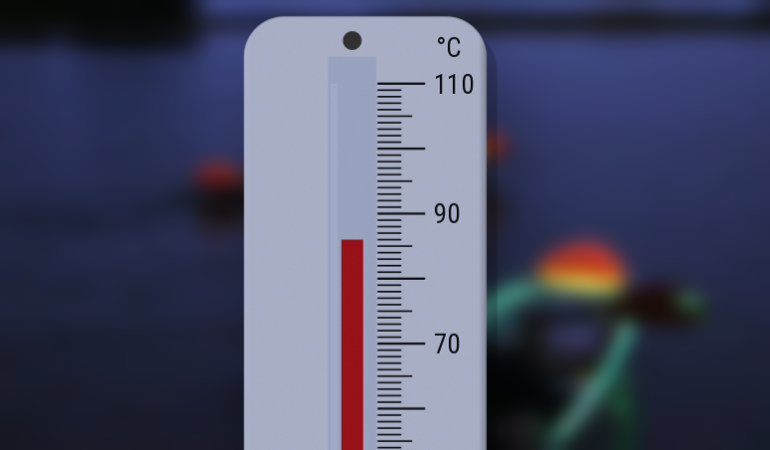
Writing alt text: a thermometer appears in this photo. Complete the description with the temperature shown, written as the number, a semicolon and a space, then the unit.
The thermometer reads 86; °C
